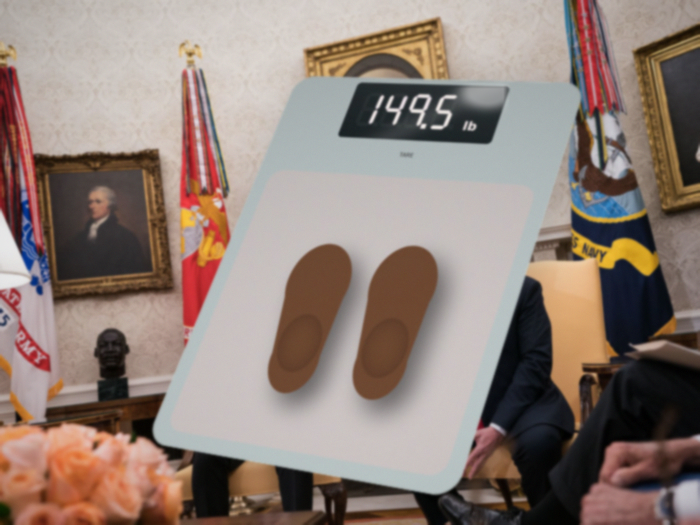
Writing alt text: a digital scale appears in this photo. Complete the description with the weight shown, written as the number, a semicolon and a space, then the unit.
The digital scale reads 149.5; lb
